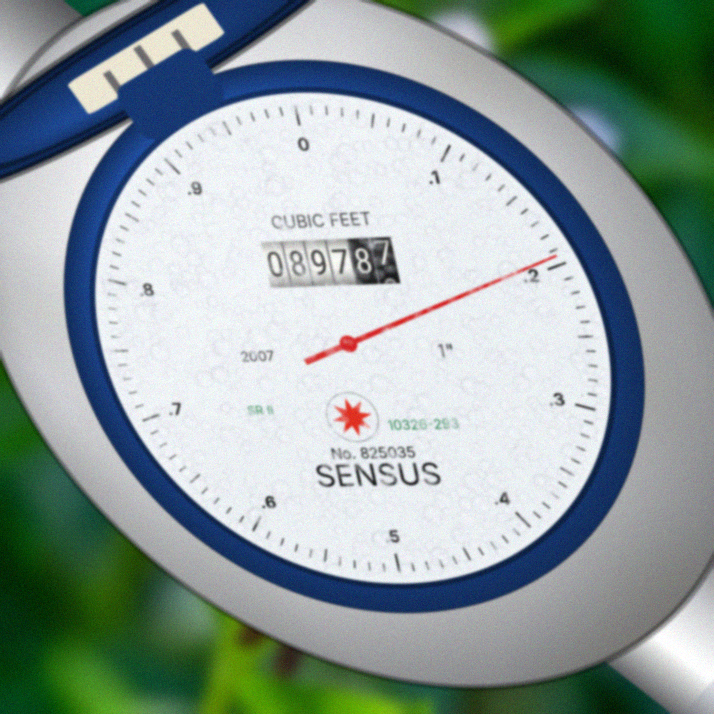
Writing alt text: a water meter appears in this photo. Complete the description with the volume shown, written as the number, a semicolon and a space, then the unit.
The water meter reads 89787.19; ft³
